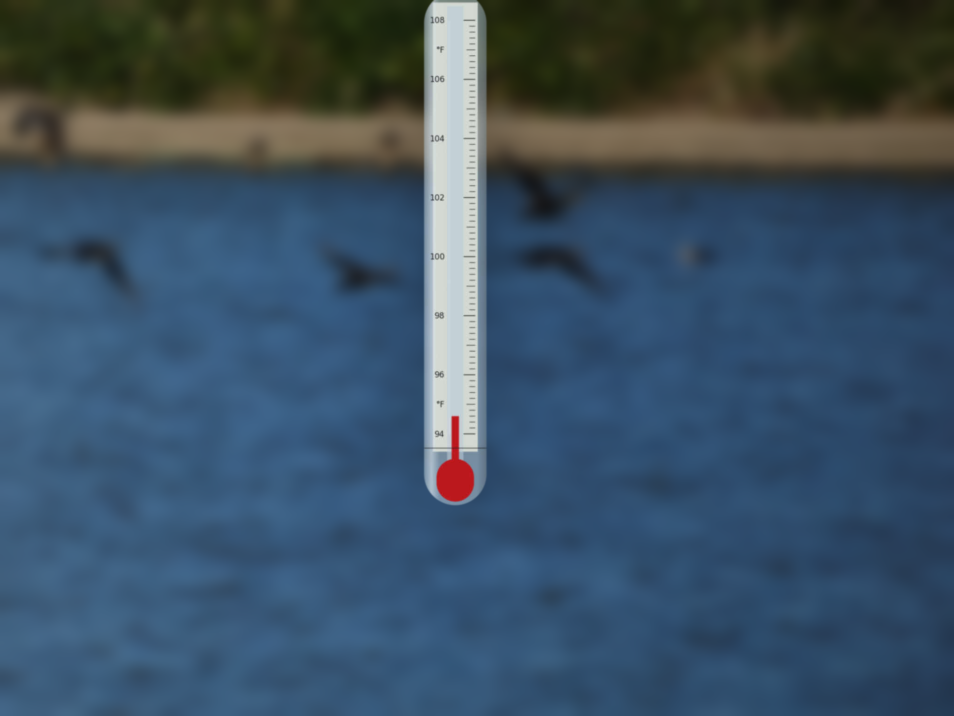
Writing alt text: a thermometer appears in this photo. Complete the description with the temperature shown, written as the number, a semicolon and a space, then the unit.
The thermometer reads 94.6; °F
